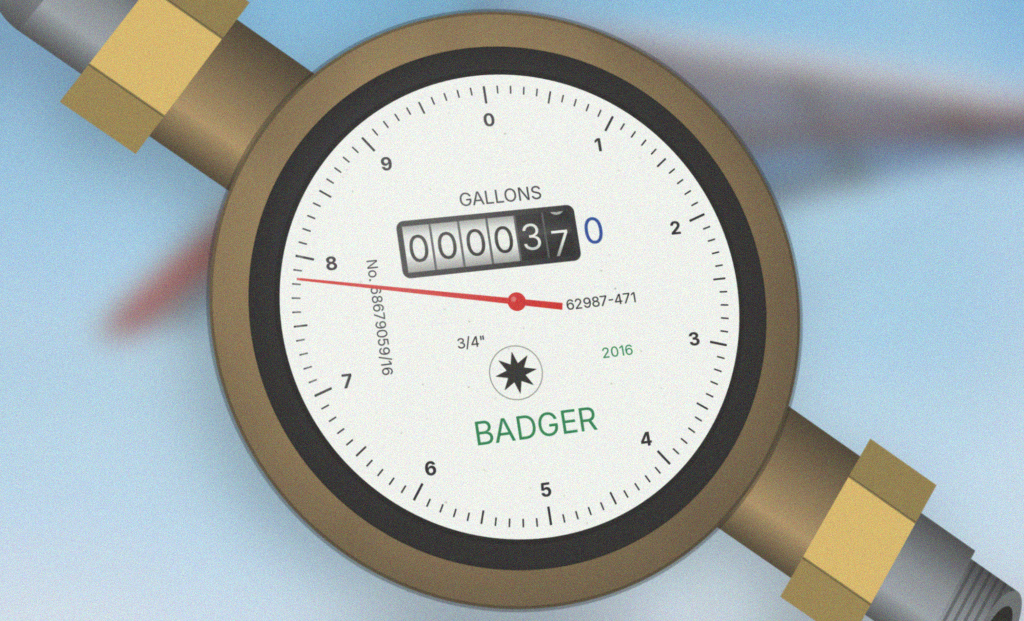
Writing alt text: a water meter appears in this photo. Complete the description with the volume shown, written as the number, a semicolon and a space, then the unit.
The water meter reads 367.8; gal
